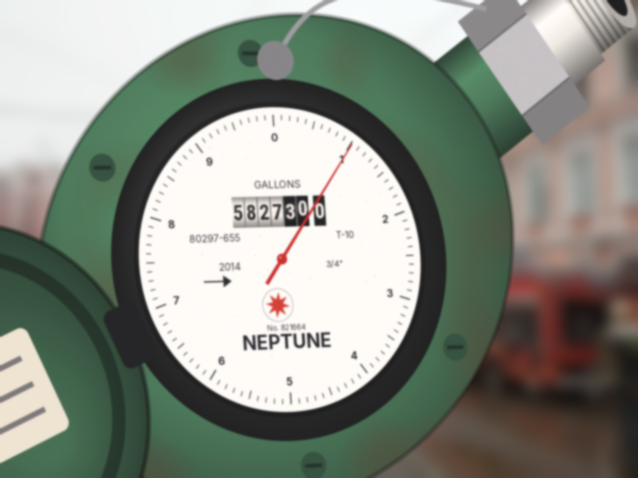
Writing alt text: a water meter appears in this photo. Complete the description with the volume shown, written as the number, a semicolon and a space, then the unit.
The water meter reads 5827301.0; gal
